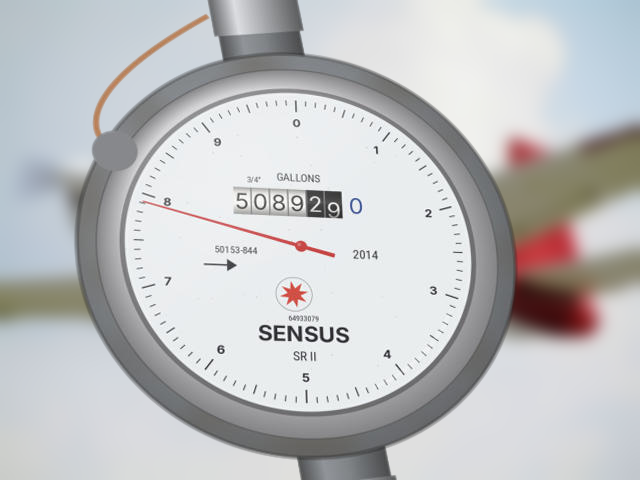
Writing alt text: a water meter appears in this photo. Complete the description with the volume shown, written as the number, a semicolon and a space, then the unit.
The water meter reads 5089287.9; gal
